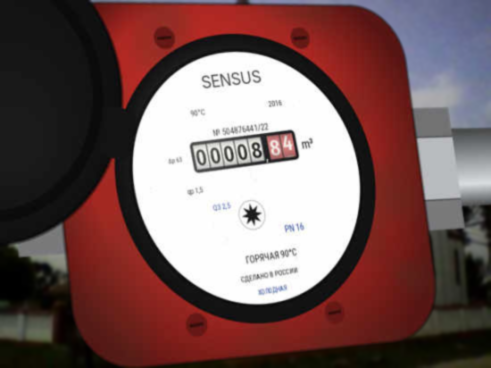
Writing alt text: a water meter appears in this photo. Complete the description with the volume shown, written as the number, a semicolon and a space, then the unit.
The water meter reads 8.84; m³
